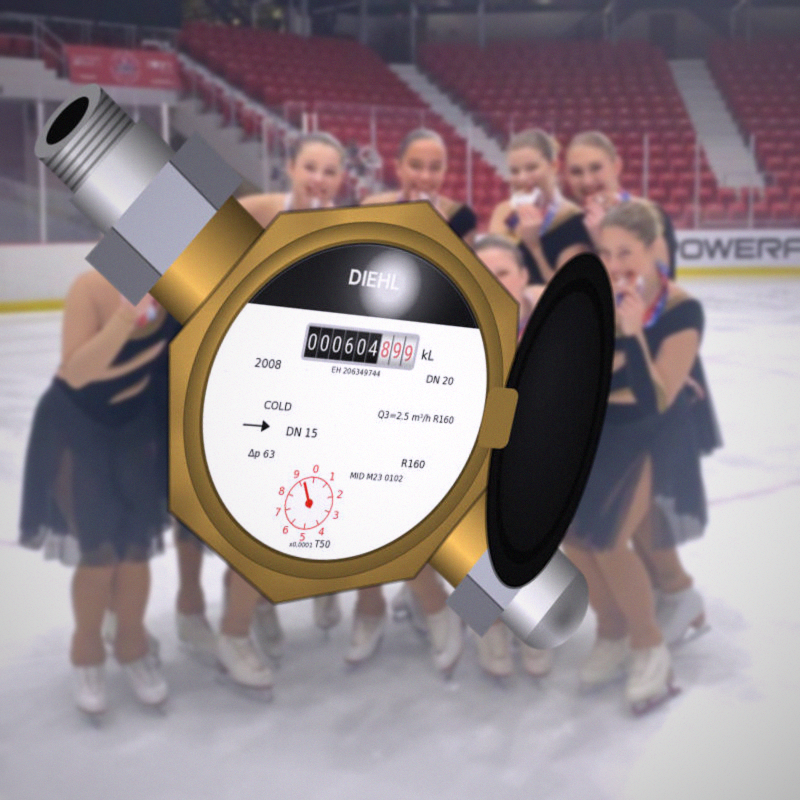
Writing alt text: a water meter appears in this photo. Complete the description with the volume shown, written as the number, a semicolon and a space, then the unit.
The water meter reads 604.8989; kL
